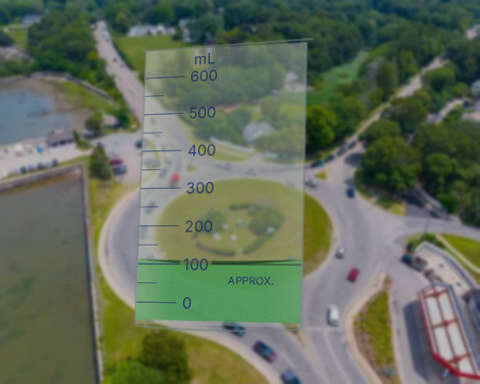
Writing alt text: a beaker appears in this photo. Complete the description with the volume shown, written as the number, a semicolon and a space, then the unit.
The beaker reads 100; mL
